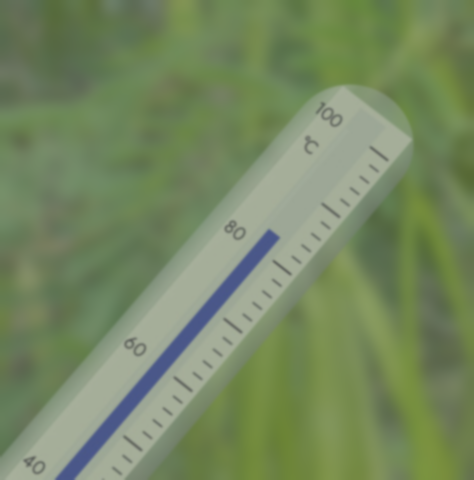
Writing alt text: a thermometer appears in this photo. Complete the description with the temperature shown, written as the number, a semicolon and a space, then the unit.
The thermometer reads 83; °C
